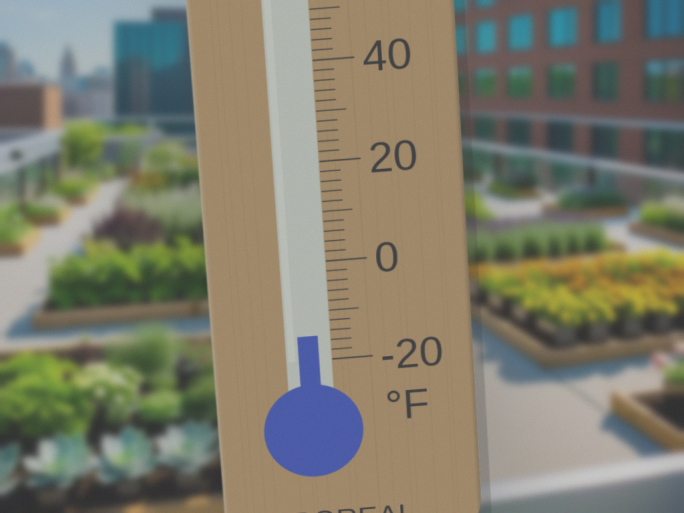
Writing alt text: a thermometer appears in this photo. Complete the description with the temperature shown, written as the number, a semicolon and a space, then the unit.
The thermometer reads -15; °F
